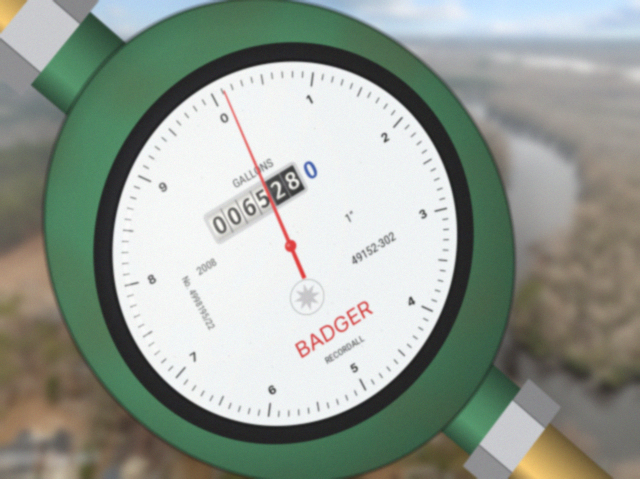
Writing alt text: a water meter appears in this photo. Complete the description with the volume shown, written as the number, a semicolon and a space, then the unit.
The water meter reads 65280.1; gal
